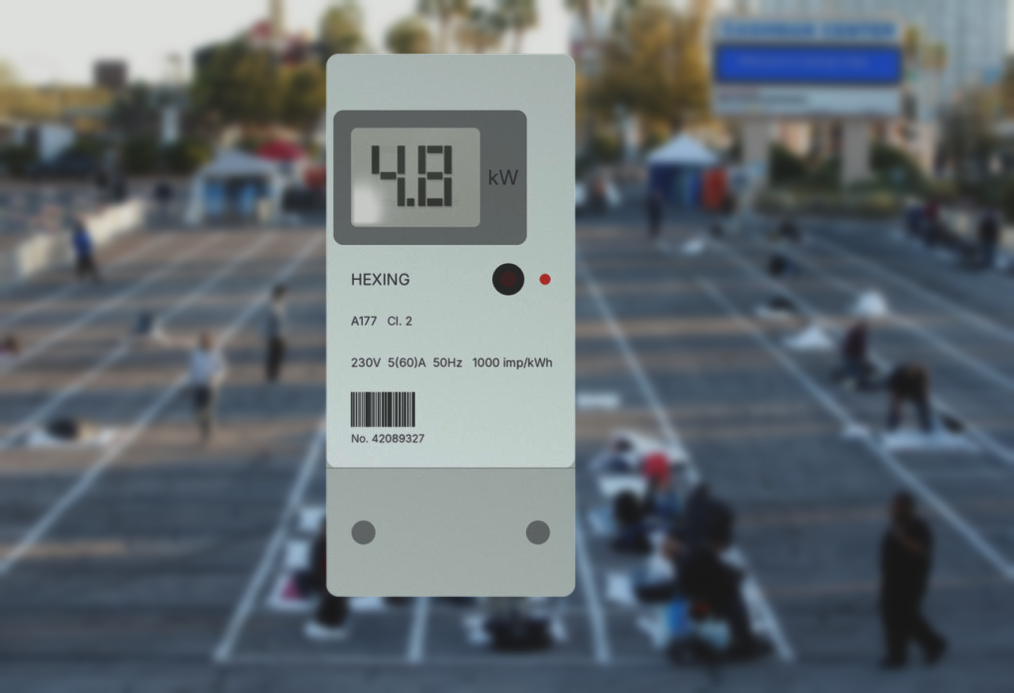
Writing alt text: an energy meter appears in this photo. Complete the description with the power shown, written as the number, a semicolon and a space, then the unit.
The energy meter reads 4.8; kW
